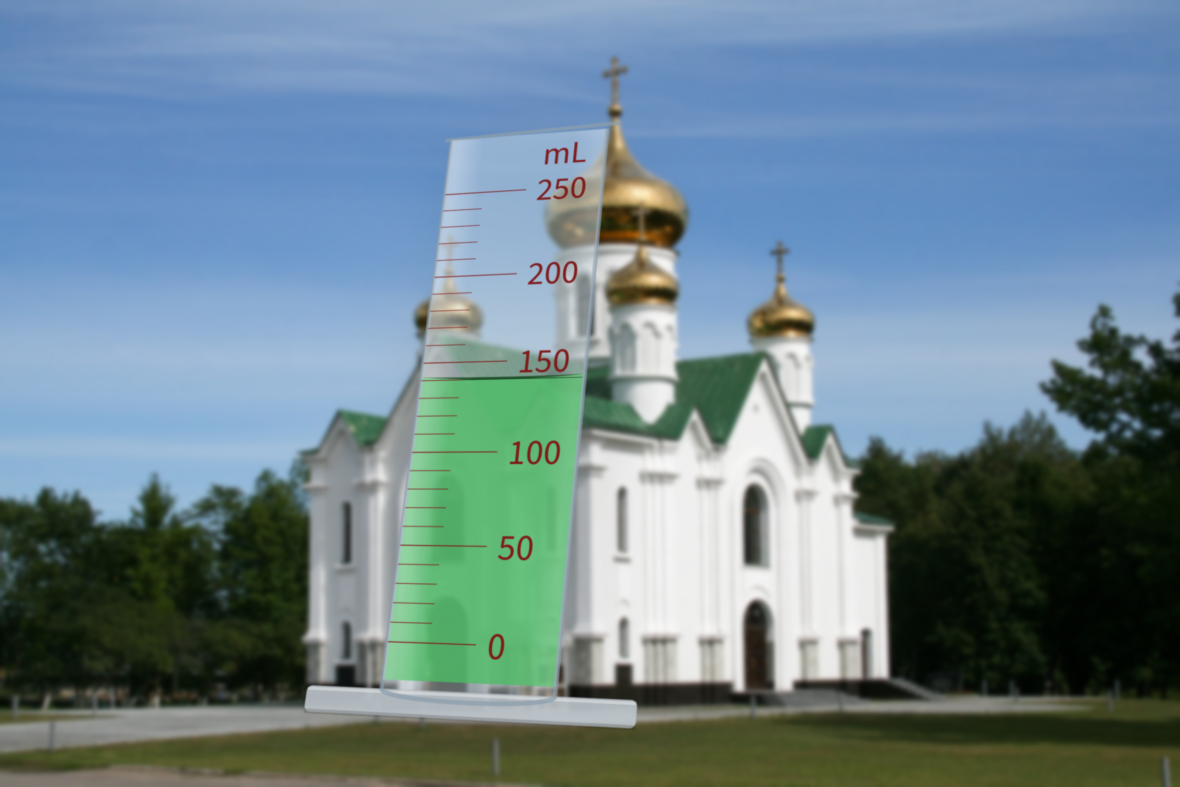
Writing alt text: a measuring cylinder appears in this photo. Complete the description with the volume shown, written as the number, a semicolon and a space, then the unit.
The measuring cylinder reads 140; mL
